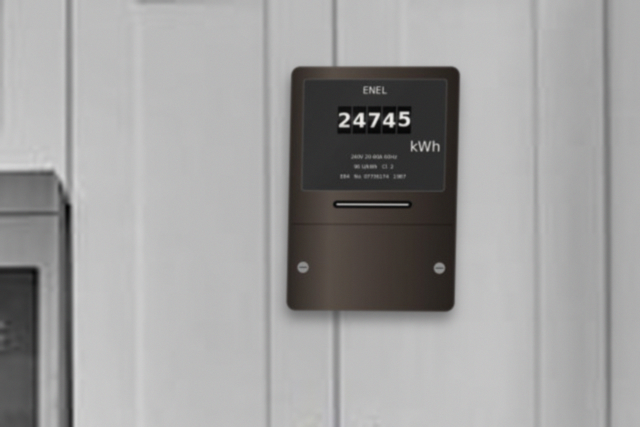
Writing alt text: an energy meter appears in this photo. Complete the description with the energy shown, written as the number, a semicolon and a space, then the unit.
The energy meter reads 24745; kWh
